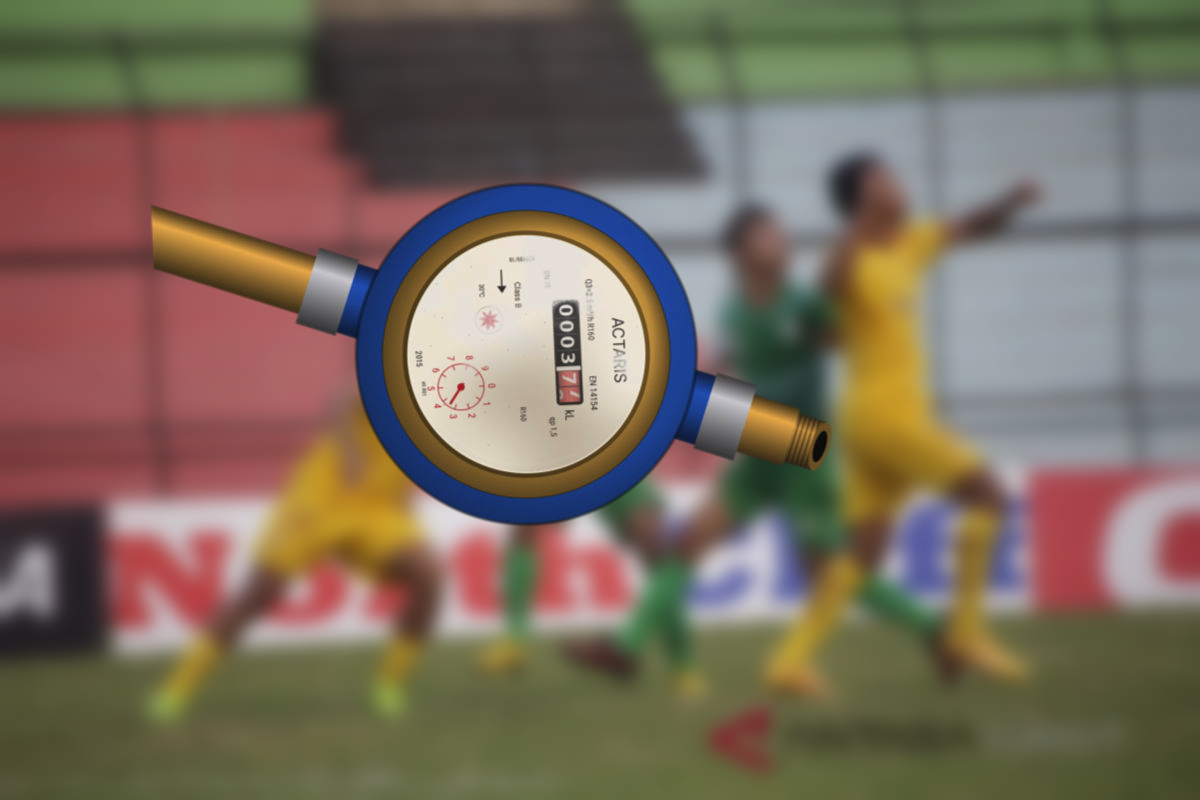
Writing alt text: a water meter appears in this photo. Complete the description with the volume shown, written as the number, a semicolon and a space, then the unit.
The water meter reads 3.773; kL
